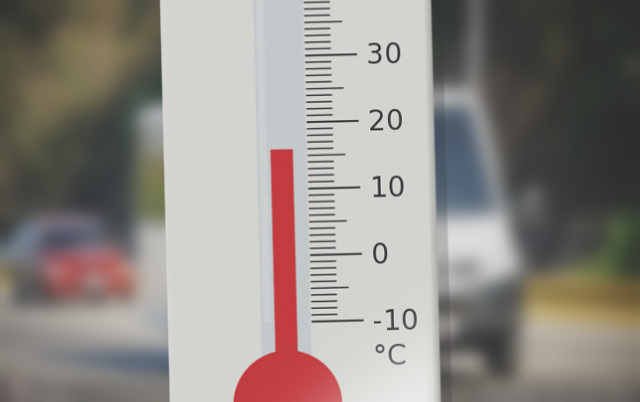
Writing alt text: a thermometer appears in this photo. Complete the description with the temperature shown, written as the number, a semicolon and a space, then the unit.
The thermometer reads 16; °C
